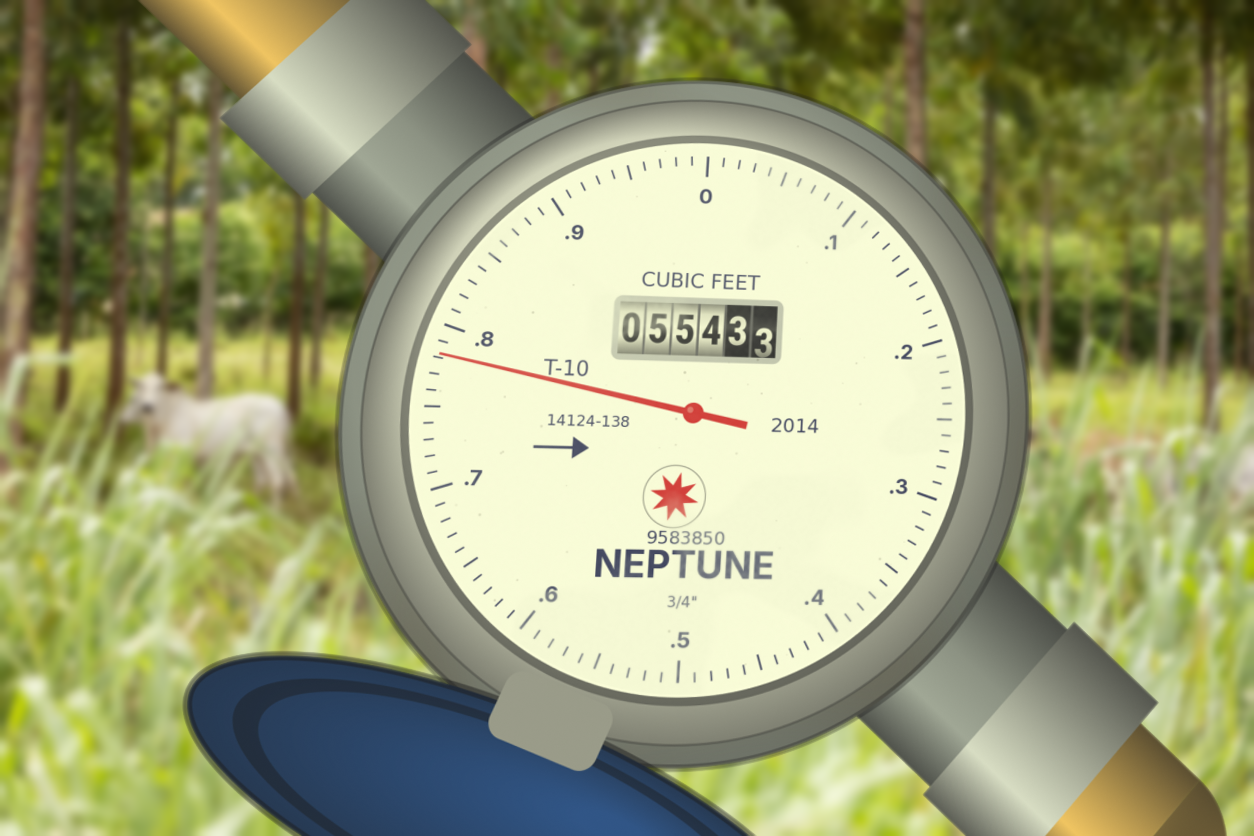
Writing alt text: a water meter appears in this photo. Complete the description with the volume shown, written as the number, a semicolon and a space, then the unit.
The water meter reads 55432.78; ft³
